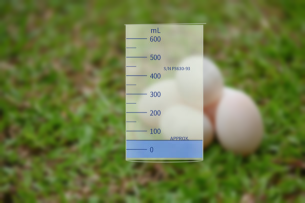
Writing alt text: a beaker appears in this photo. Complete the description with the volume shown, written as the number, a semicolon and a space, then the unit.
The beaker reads 50; mL
